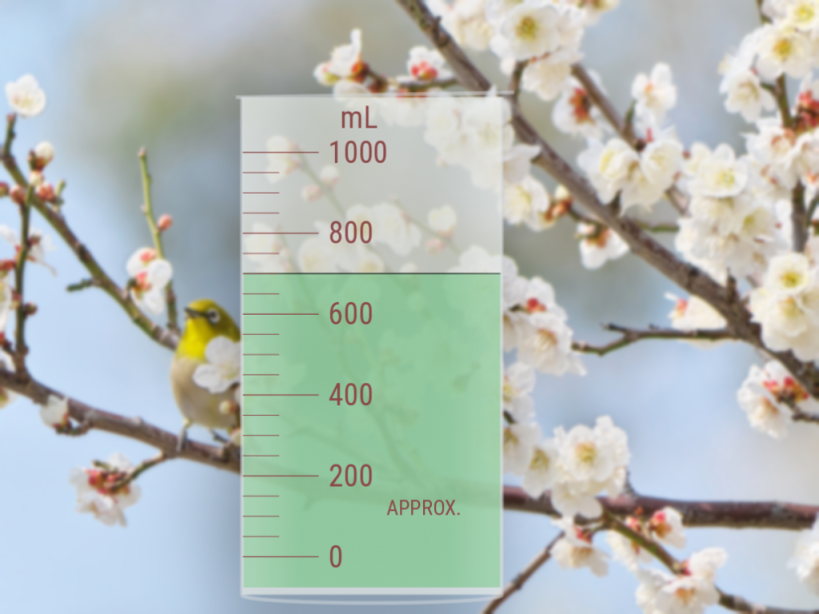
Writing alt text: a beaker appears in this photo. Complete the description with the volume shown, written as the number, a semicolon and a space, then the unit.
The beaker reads 700; mL
